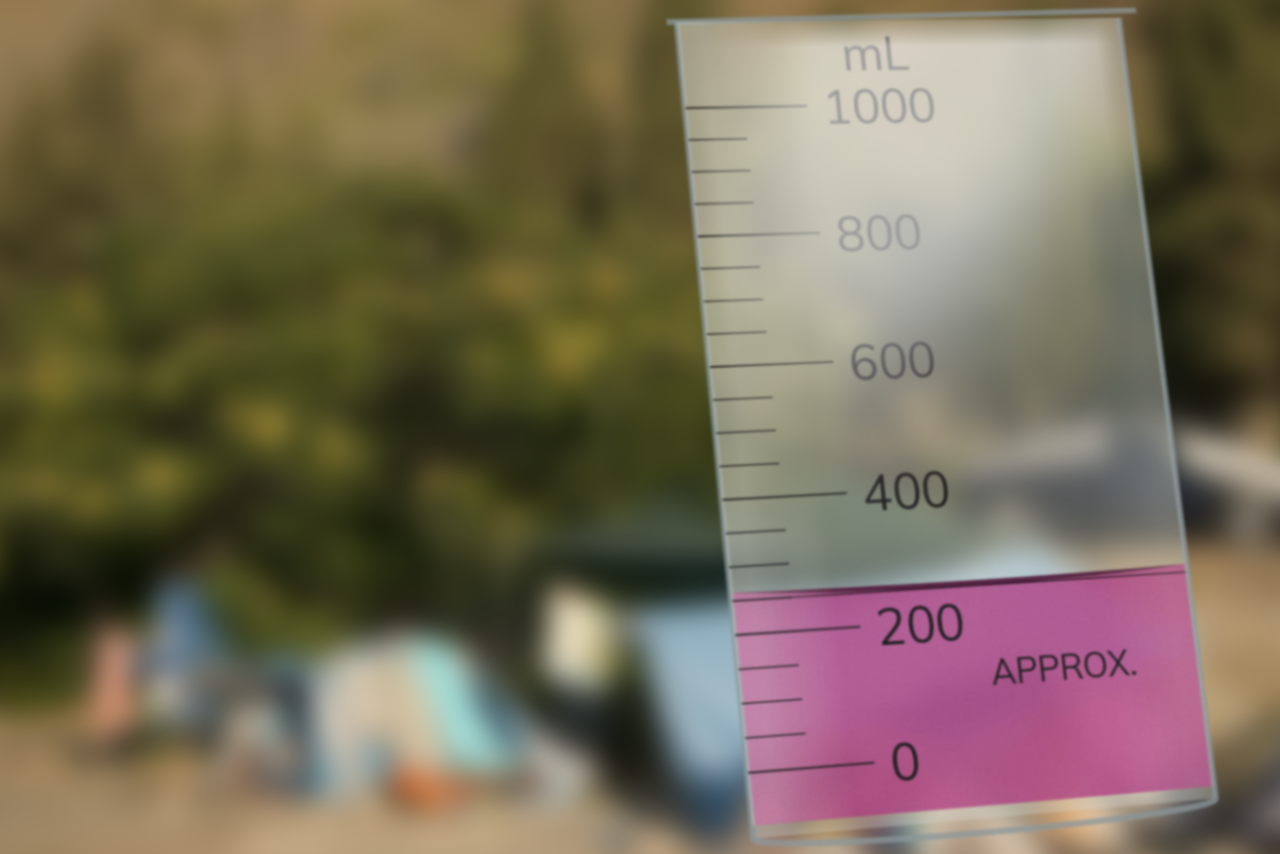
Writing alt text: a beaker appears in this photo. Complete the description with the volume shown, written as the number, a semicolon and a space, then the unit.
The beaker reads 250; mL
